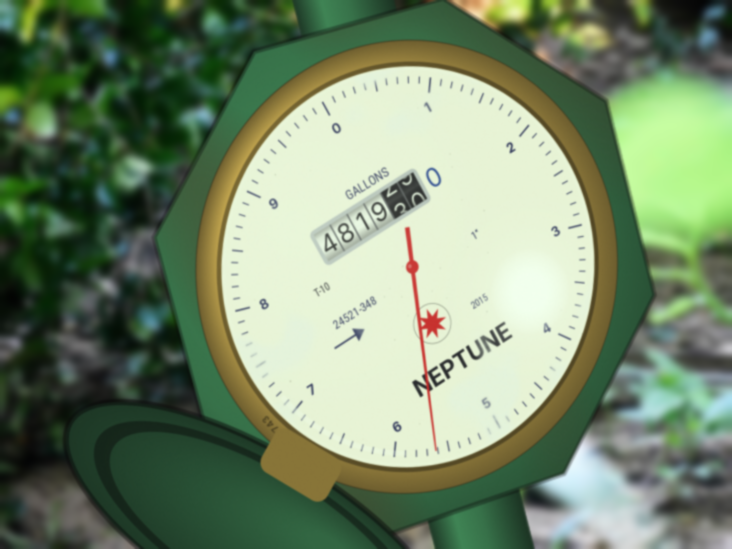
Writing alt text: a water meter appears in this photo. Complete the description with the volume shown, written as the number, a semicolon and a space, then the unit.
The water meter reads 4819295.6; gal
